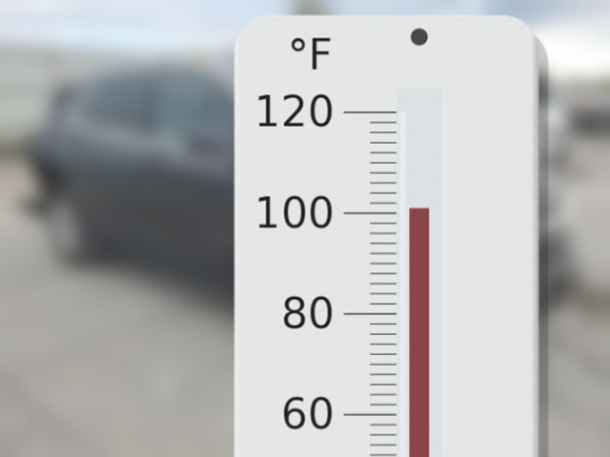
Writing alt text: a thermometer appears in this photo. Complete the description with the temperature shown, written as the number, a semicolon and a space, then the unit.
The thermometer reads 101; °F
